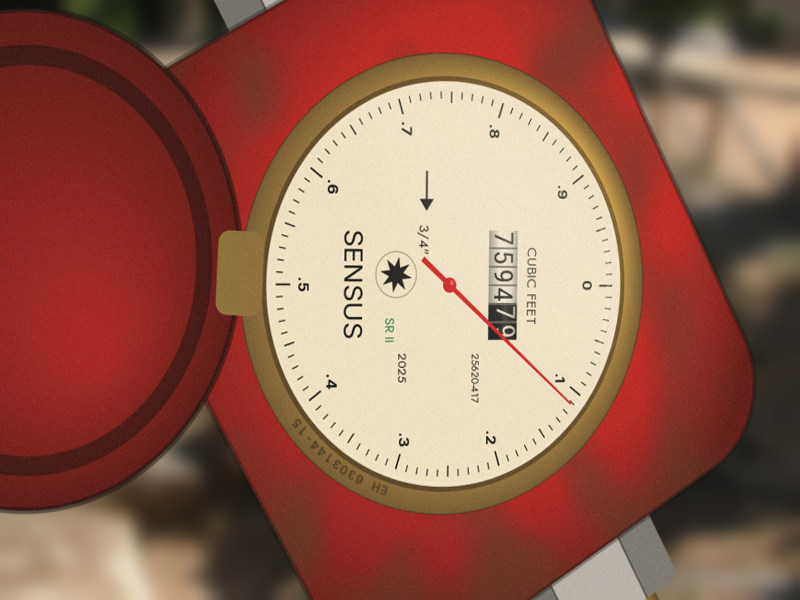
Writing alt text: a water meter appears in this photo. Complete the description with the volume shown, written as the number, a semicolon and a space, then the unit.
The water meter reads 759479.11; ft³
